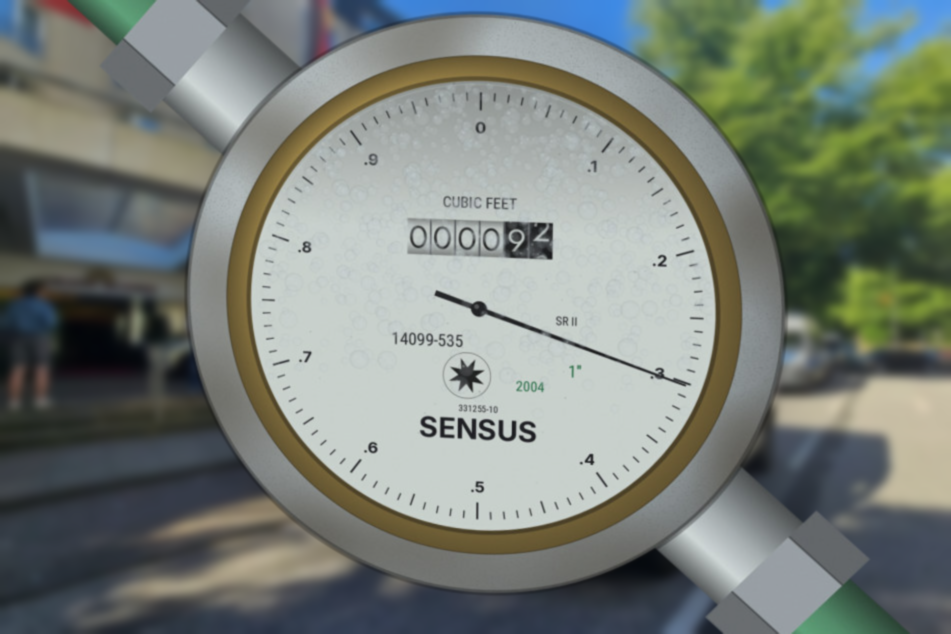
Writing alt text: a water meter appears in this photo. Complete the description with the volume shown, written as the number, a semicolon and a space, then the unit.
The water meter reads 92.30; ft³
